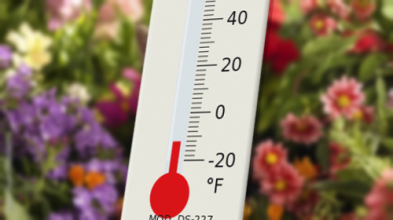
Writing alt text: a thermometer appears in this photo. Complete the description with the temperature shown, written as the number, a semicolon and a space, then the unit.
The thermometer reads -12; °F
